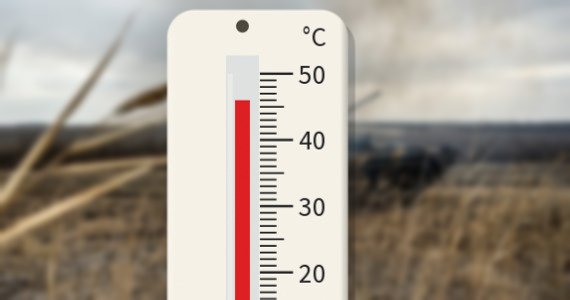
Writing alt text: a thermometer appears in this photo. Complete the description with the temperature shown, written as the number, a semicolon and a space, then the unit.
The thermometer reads 46; °C
